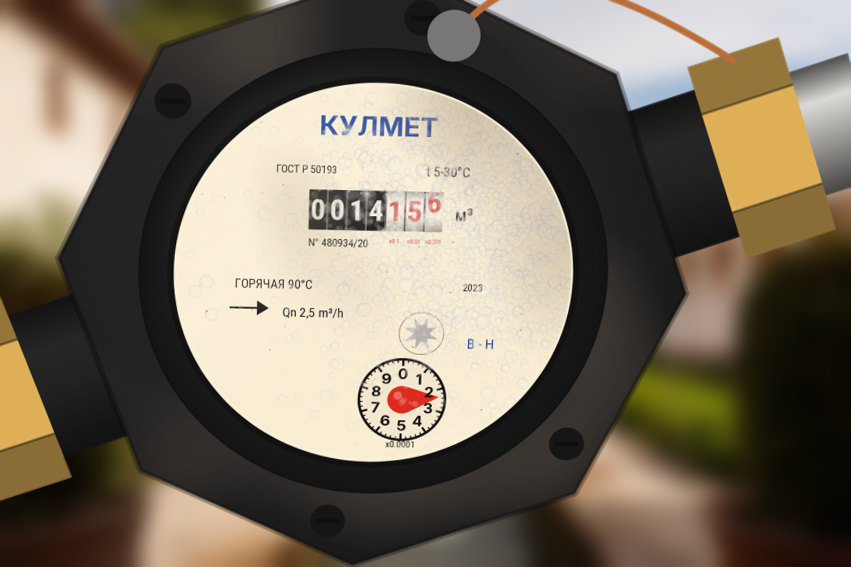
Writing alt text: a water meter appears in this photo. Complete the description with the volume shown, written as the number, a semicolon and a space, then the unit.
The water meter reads 14.1562; m³
